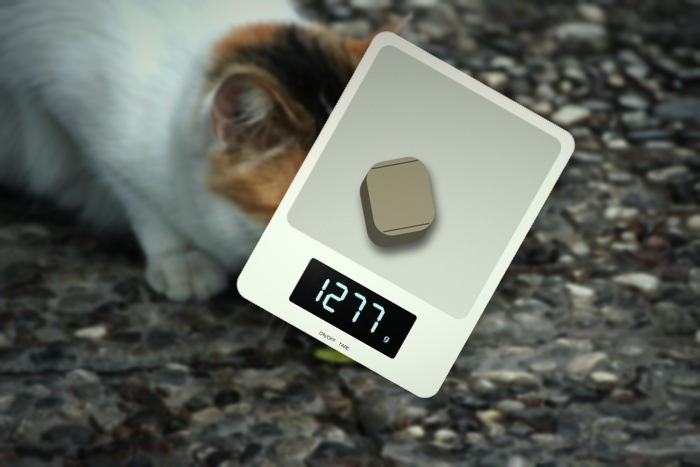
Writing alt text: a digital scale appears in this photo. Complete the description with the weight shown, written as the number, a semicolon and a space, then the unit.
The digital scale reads 1277; g
